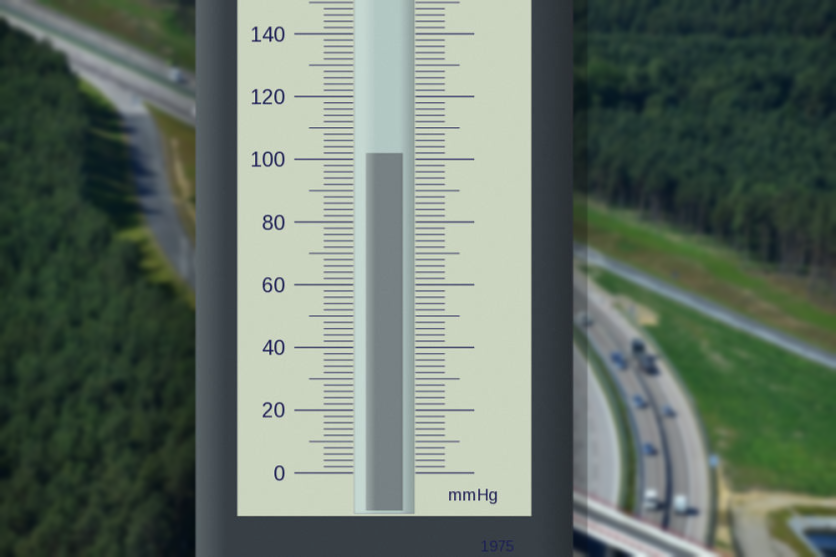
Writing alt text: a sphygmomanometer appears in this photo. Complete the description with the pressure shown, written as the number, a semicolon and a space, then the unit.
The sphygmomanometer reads 102; mmHg
